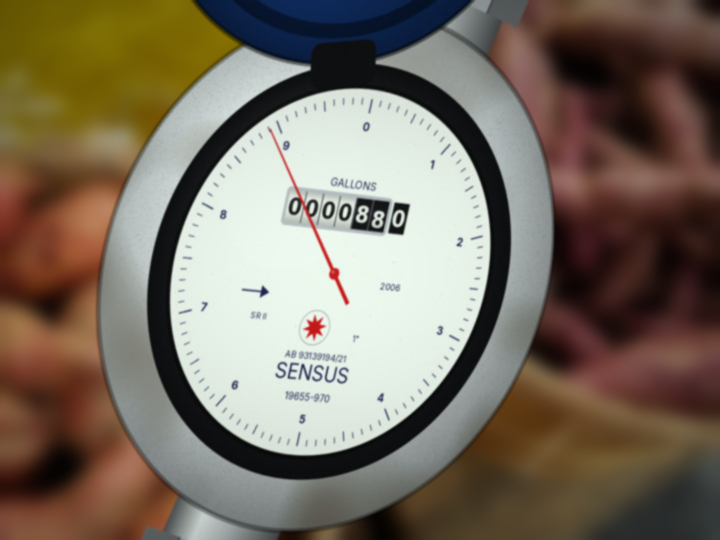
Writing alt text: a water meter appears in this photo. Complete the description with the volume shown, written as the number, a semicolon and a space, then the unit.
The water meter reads 878.9; gal
